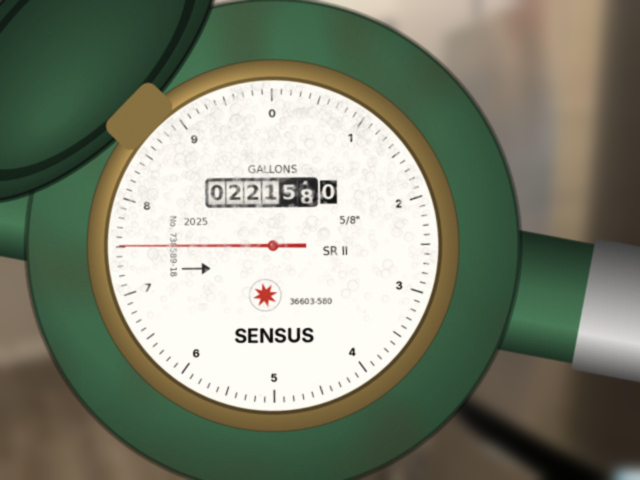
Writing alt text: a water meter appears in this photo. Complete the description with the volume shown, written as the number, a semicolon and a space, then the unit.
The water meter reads 221577.5; gal
